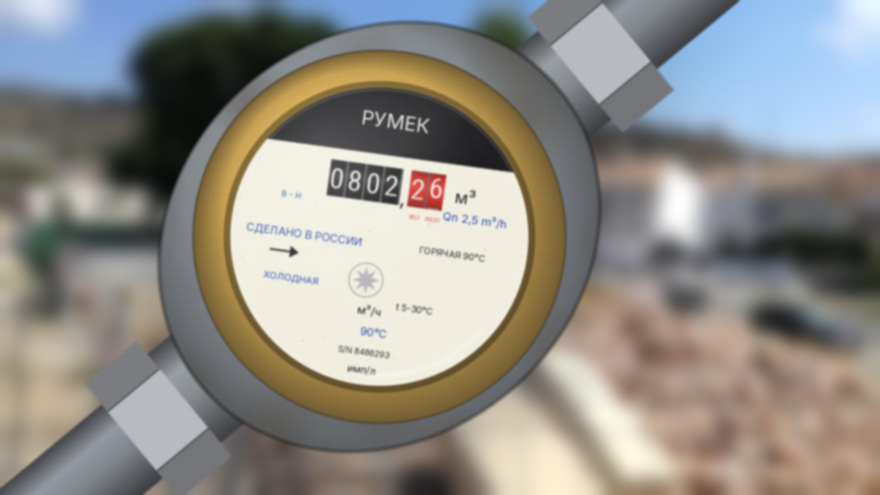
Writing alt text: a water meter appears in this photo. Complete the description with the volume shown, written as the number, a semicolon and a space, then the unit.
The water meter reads 802.26; m³
